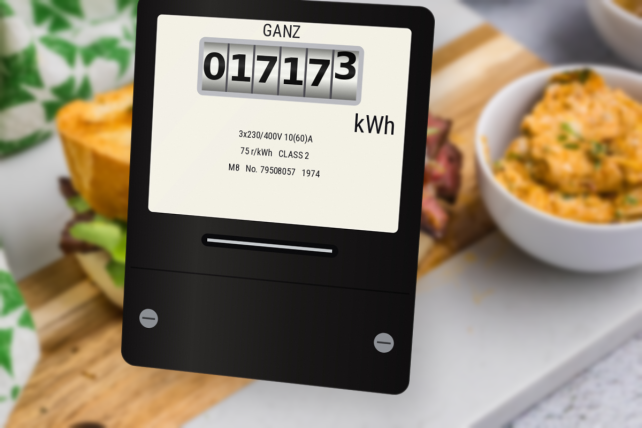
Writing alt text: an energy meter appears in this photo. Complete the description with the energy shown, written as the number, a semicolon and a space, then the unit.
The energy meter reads 17173; kWh
